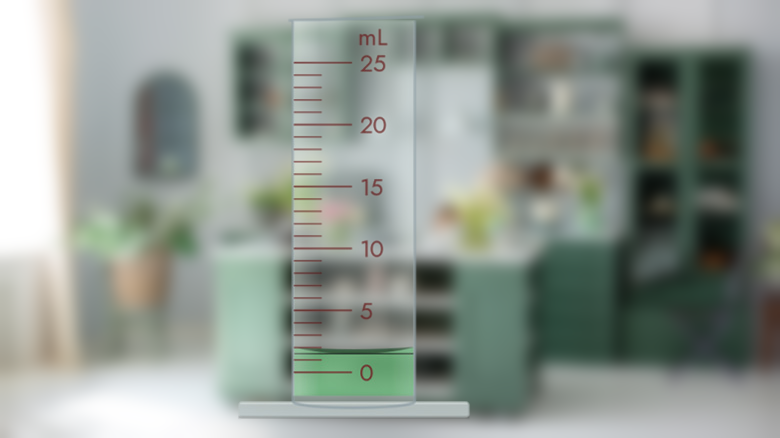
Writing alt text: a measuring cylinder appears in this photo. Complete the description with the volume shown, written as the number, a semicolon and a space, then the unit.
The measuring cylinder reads 1.5; mL
